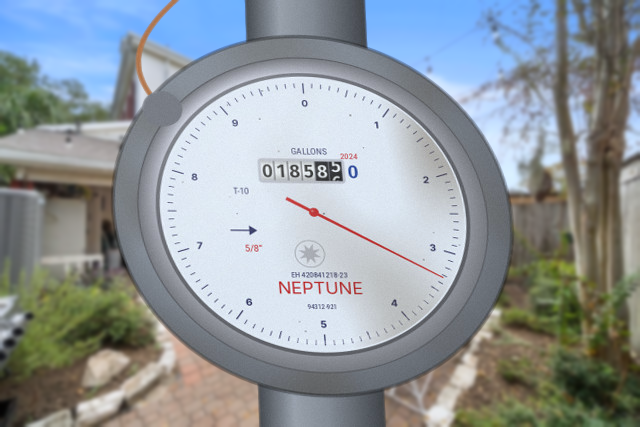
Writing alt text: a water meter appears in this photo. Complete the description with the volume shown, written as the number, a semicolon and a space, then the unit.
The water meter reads 185853.3; gal
